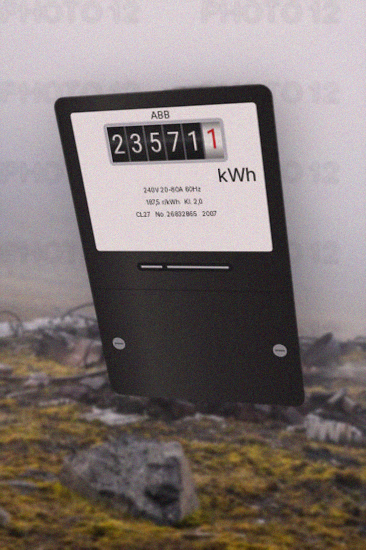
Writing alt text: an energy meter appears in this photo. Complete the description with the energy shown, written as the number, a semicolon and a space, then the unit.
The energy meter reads 23571.1; kWh
